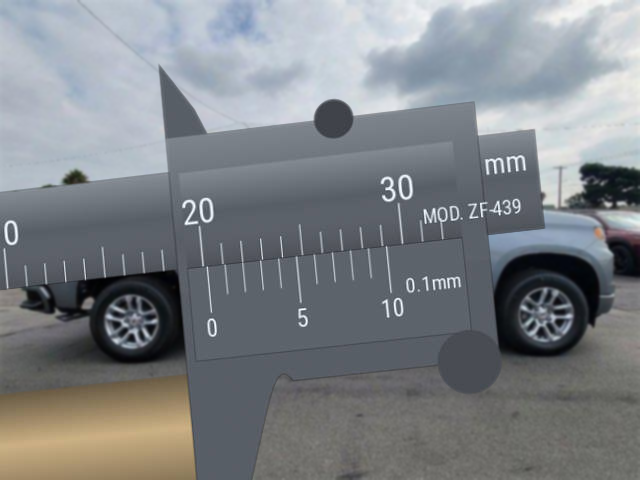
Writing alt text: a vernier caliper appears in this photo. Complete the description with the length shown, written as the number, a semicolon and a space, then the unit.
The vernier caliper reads 20.2; mm
